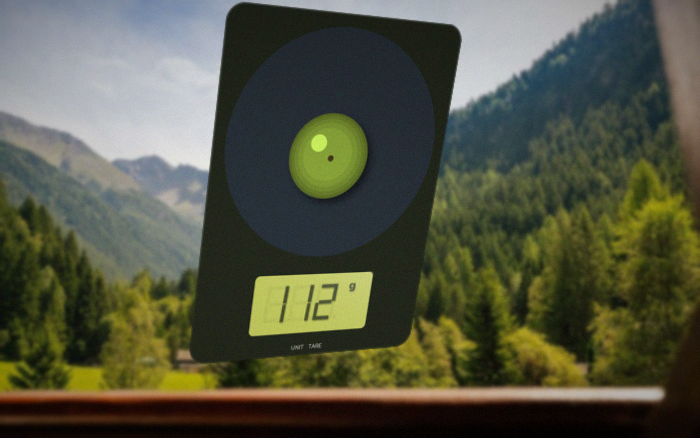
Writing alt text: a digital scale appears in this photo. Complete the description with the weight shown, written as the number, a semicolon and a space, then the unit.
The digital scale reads 112; g
